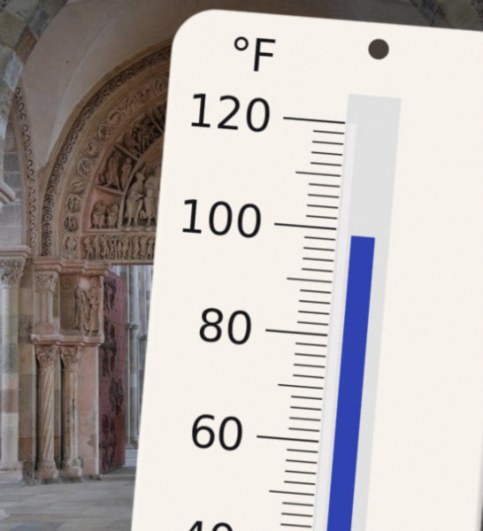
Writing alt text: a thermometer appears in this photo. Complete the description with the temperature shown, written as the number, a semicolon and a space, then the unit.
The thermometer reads 99; °F
